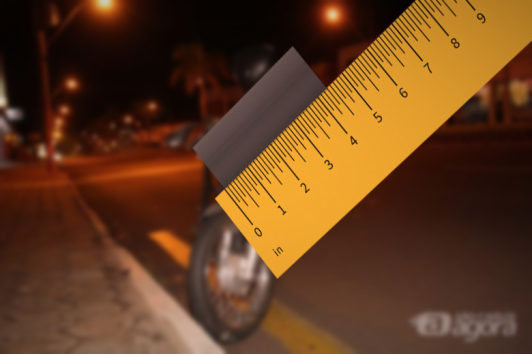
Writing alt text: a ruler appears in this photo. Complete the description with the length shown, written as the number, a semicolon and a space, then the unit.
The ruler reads 4.375; in
